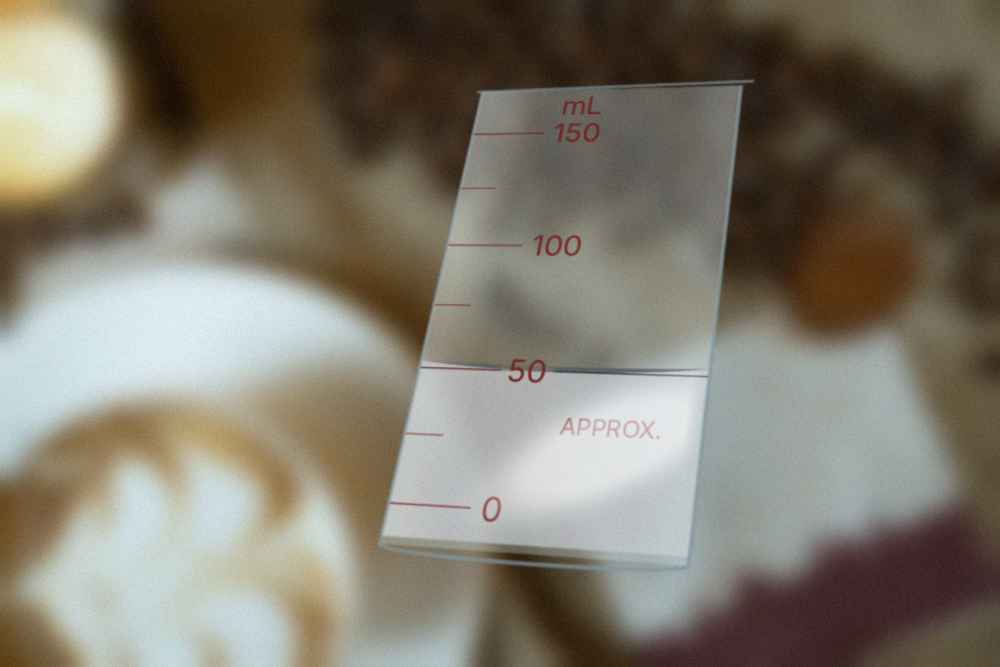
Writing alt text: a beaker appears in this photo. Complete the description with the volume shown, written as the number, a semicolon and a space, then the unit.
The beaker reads 50; mL
